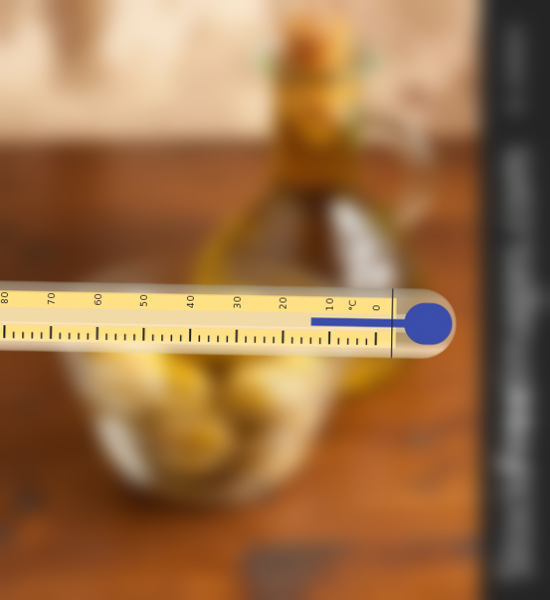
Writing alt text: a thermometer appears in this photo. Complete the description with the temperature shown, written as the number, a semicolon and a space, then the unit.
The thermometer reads 14; °C
